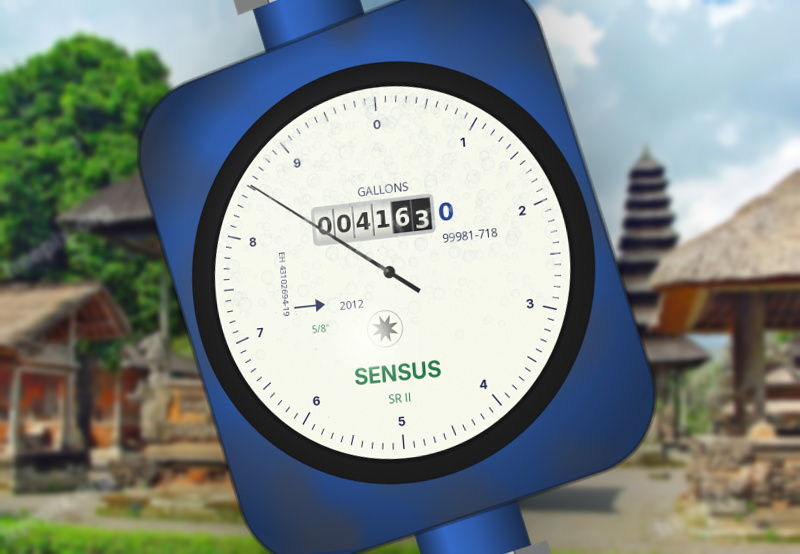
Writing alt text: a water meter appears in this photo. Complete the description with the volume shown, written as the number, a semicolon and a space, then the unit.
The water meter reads 41628.5; gal
